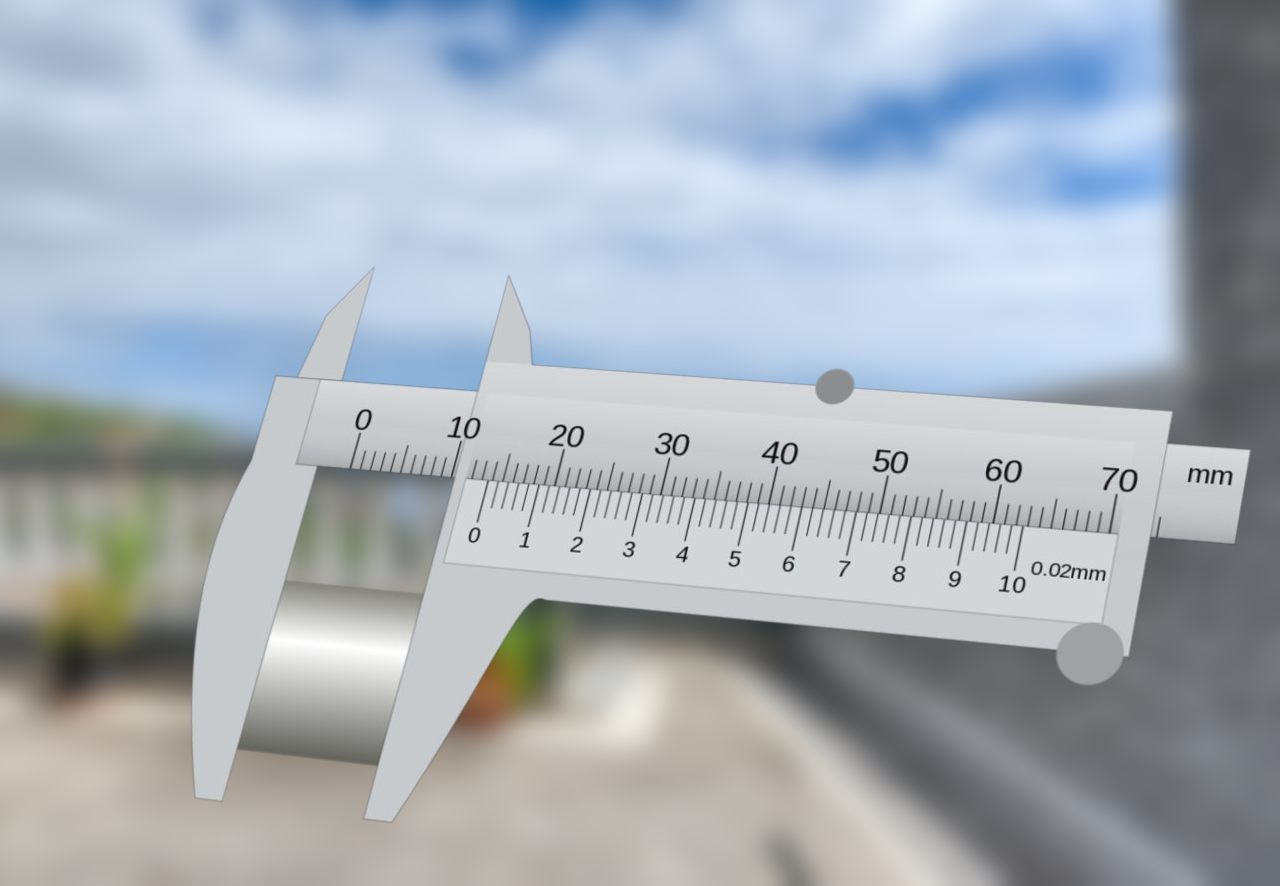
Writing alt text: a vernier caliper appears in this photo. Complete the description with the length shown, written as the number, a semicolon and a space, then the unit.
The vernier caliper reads 13.6; mm
